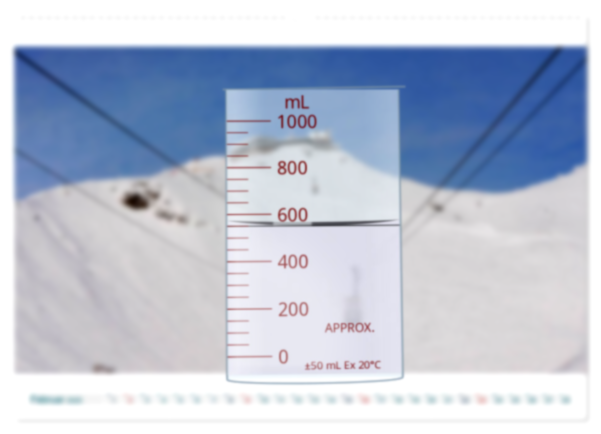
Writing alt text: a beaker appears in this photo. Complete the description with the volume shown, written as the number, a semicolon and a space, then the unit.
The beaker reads 550; mL
